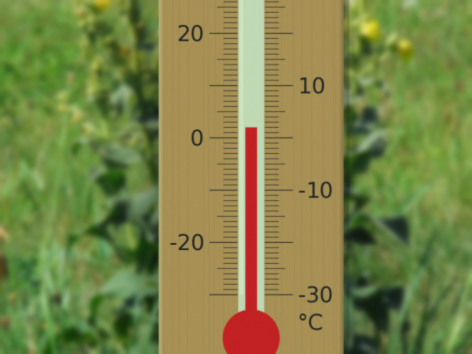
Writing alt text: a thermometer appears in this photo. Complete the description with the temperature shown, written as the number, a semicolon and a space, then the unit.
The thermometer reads 2; °C
